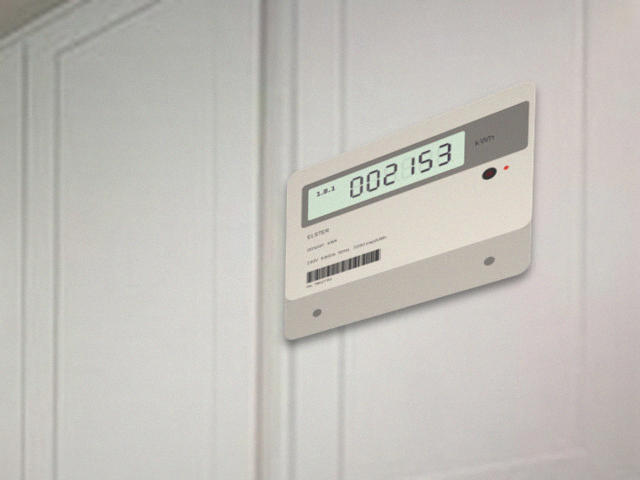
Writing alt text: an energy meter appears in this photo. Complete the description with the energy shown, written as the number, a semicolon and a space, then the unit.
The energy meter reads 2153; kWh
